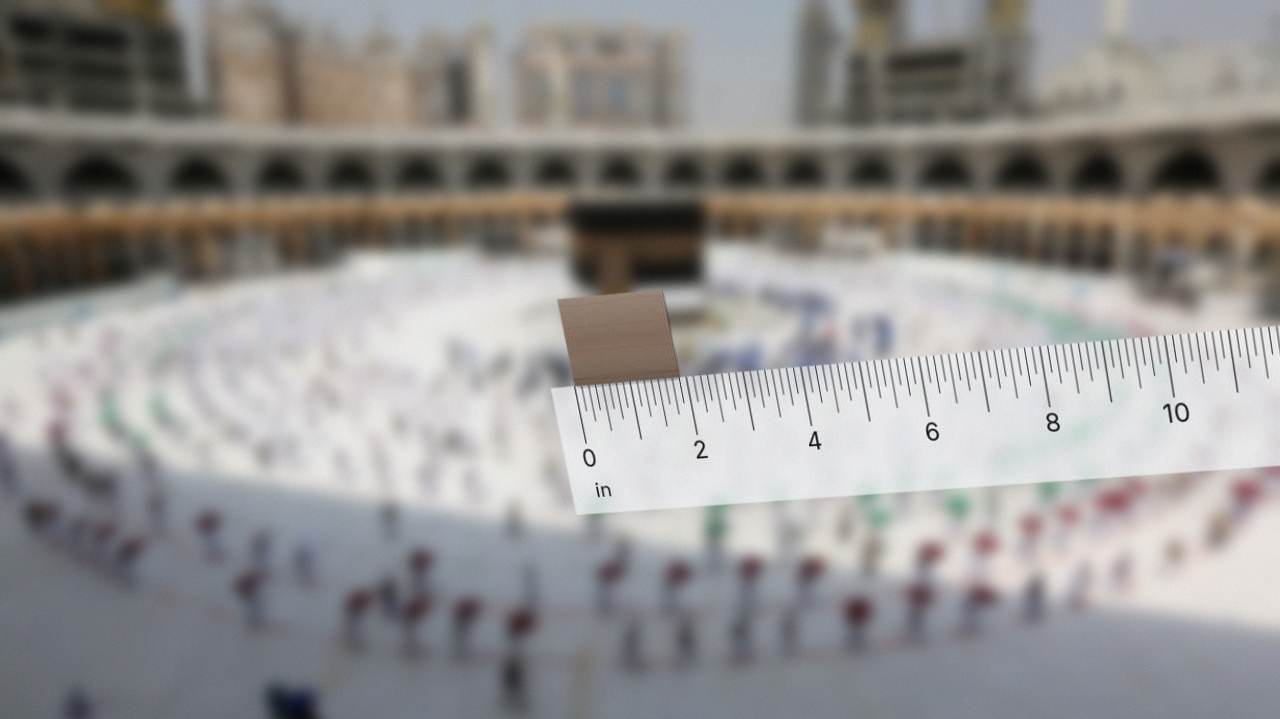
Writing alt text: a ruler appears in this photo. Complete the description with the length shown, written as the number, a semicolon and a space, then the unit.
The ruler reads 1.875; in
